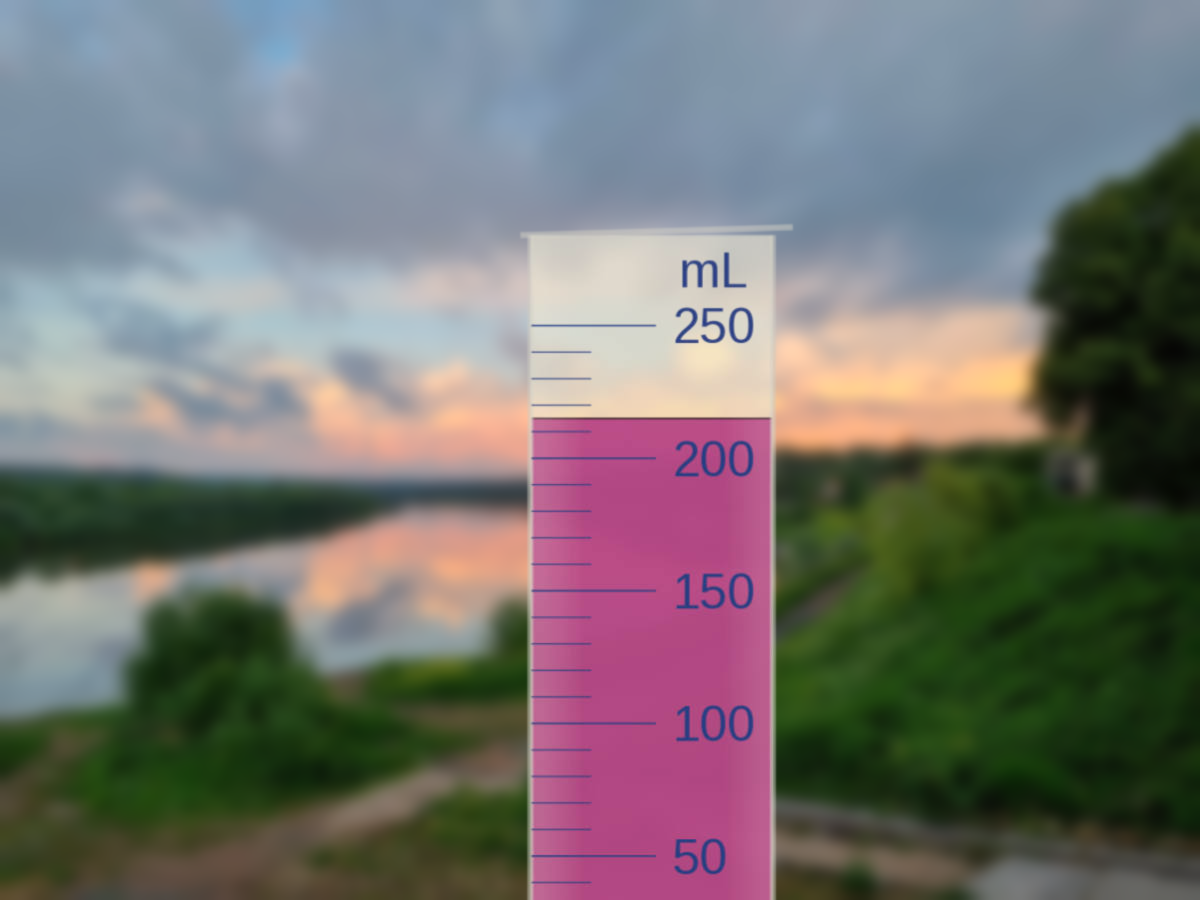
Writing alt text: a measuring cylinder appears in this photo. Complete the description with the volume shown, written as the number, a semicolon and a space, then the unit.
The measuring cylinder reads 215; mL
